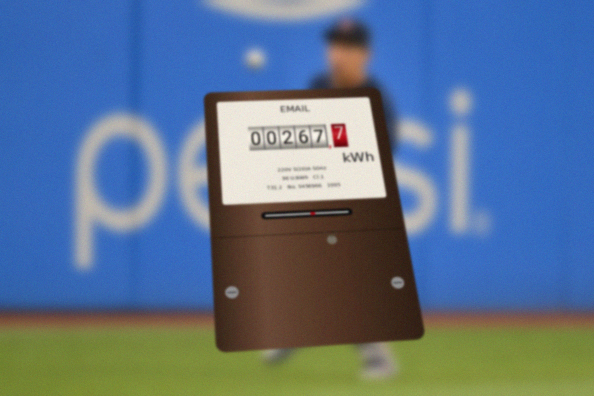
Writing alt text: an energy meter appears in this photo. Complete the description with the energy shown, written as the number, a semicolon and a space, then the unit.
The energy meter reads 267.7; kWh
